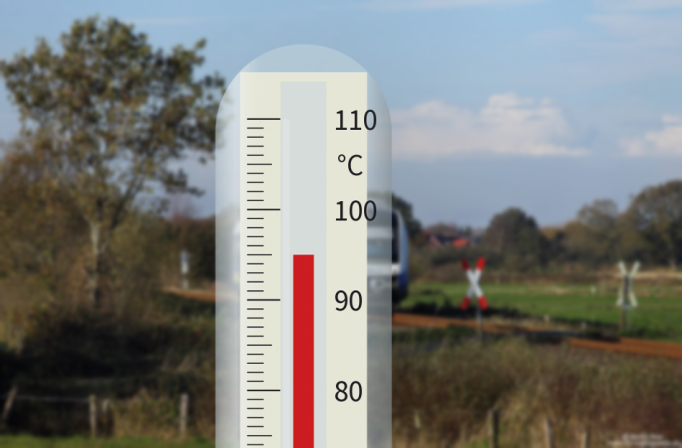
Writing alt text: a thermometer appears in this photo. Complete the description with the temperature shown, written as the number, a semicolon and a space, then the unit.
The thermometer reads 95; °C
